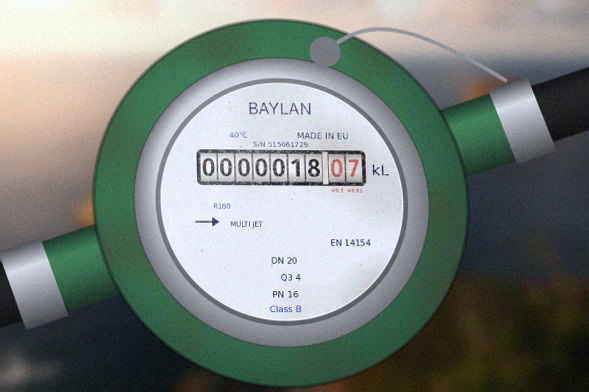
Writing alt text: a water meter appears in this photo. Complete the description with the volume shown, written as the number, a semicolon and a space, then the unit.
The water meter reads 18.07; kL
